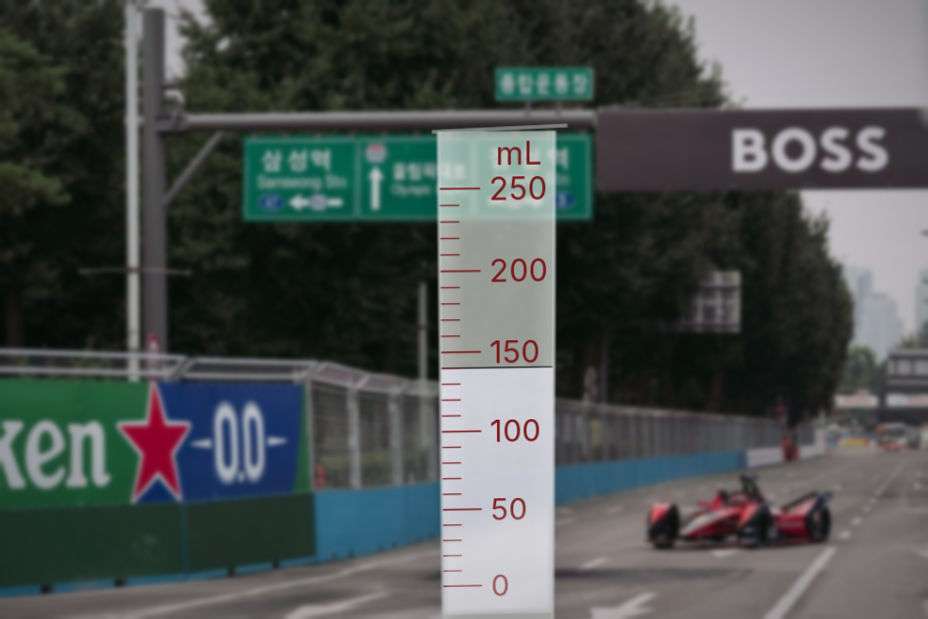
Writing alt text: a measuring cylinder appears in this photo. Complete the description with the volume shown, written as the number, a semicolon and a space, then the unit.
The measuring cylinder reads 140; mL
